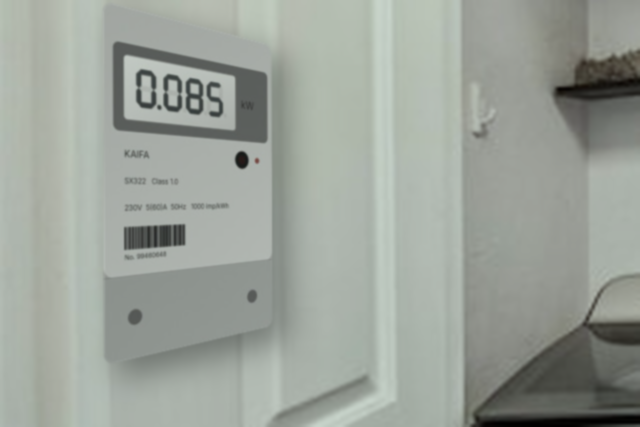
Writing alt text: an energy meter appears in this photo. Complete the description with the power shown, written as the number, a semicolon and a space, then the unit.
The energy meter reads 0.085; kW
